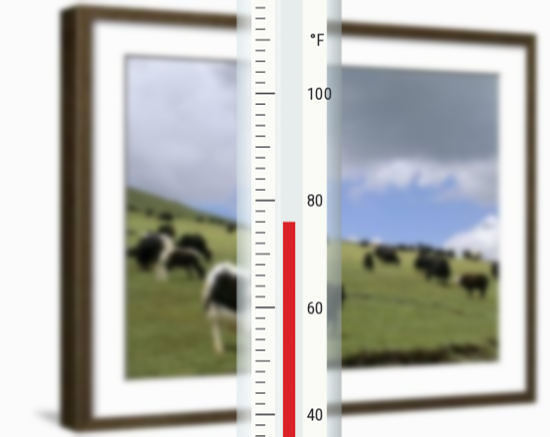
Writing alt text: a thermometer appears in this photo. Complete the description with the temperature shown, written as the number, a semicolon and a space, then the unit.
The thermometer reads 76; °F
